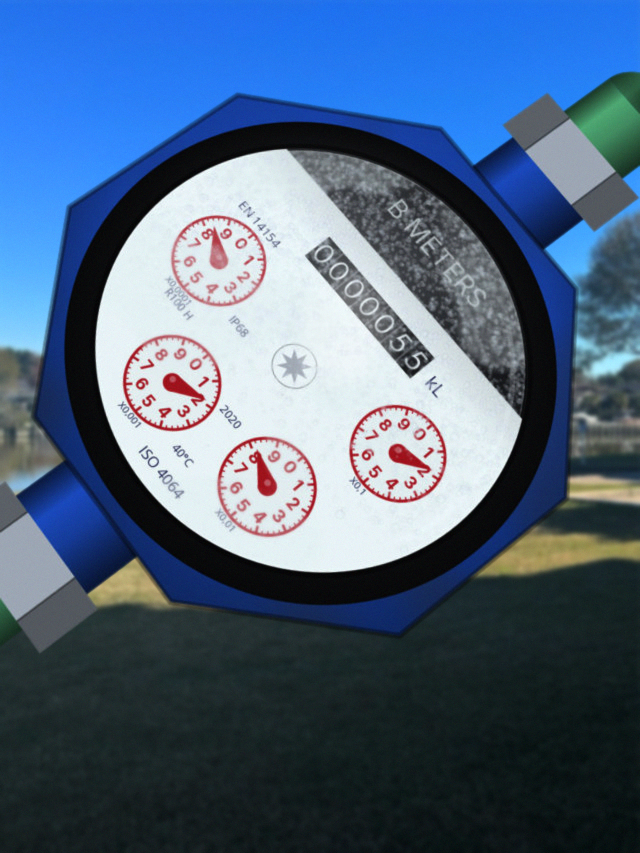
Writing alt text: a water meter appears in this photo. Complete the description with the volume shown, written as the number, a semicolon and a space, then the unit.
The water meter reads 55.1818; kL
